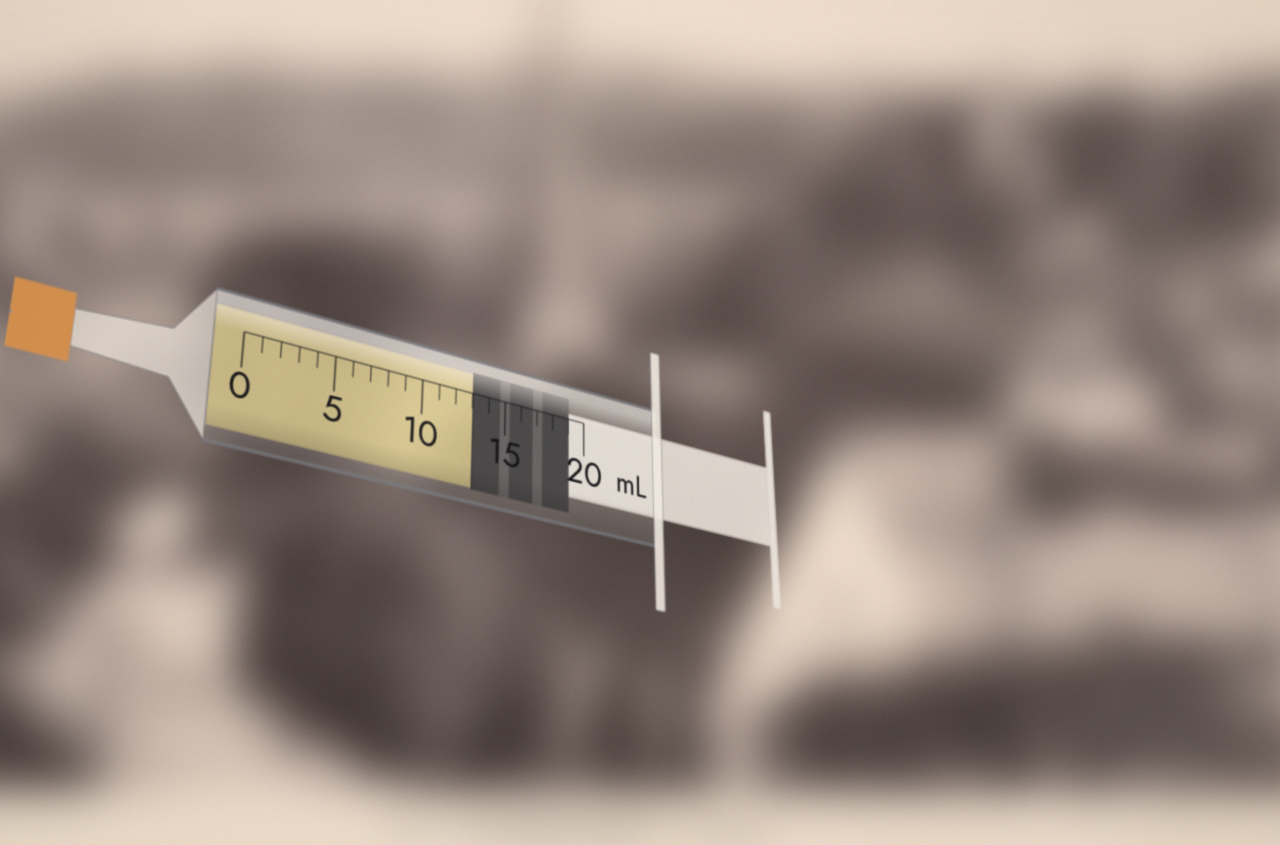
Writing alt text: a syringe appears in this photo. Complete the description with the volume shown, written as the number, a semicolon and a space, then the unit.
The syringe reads 13; mL
